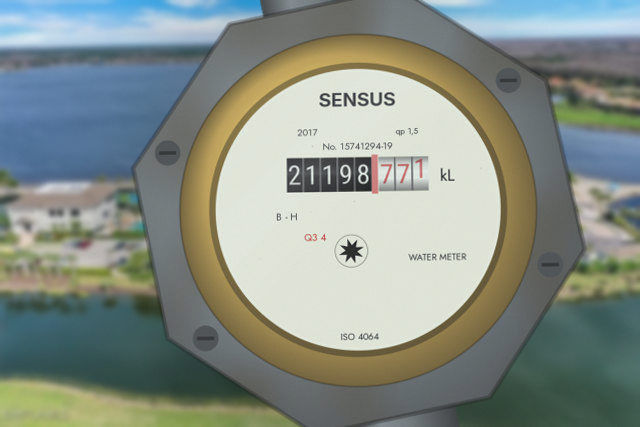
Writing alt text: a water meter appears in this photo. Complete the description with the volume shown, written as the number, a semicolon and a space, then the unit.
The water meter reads 21198.771; kL
